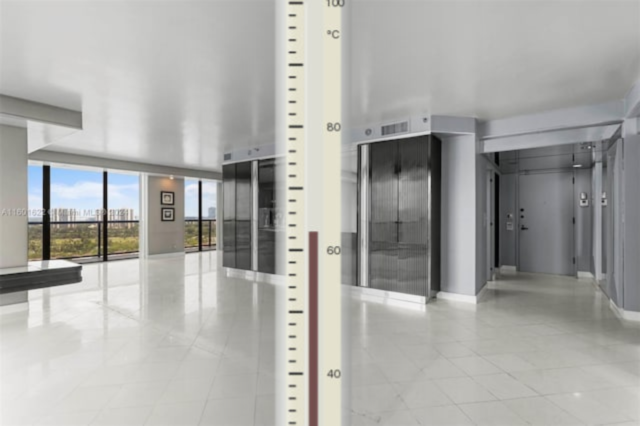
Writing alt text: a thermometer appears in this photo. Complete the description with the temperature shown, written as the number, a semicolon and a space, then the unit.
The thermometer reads 63; °C
